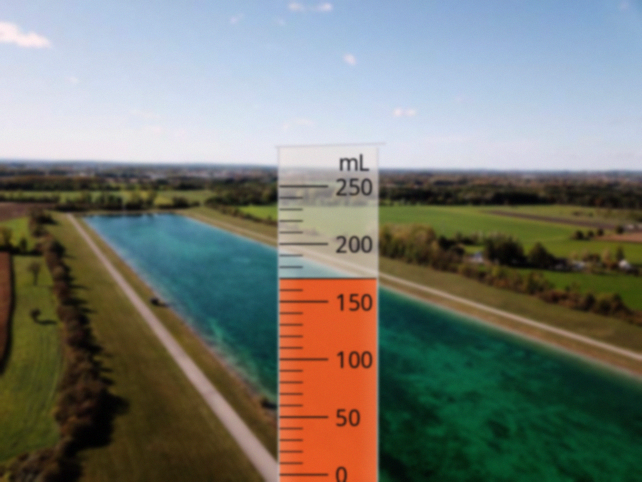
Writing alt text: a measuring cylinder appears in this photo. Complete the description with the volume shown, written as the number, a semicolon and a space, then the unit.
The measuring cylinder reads 170; mL
